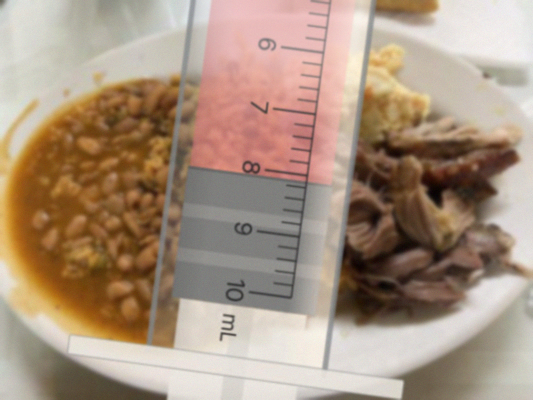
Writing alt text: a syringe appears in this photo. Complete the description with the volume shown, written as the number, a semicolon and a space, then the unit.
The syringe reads 8.1; mL
